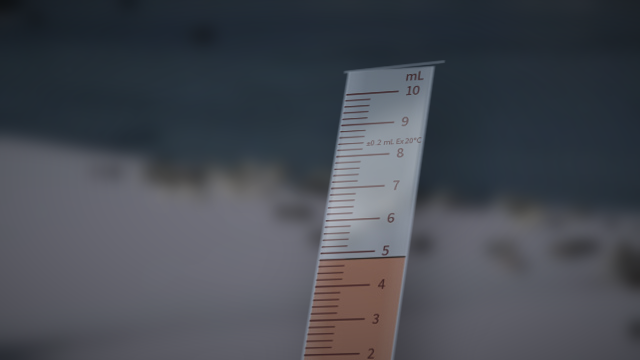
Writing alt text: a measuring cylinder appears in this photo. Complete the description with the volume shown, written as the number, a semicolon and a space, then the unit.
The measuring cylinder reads 4.8; mL
